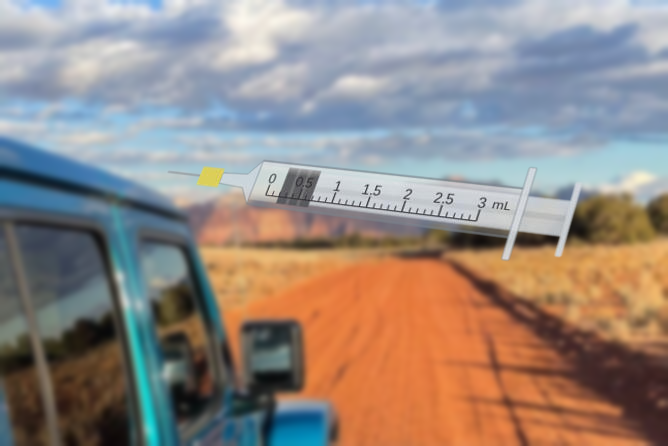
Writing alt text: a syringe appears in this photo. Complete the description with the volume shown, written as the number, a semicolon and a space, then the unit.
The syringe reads 0.2; mL
